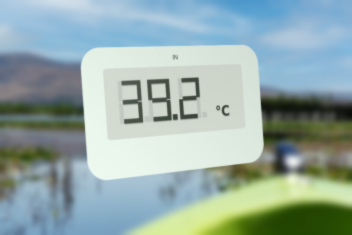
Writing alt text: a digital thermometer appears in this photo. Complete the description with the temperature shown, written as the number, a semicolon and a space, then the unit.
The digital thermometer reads 39.2; °C
